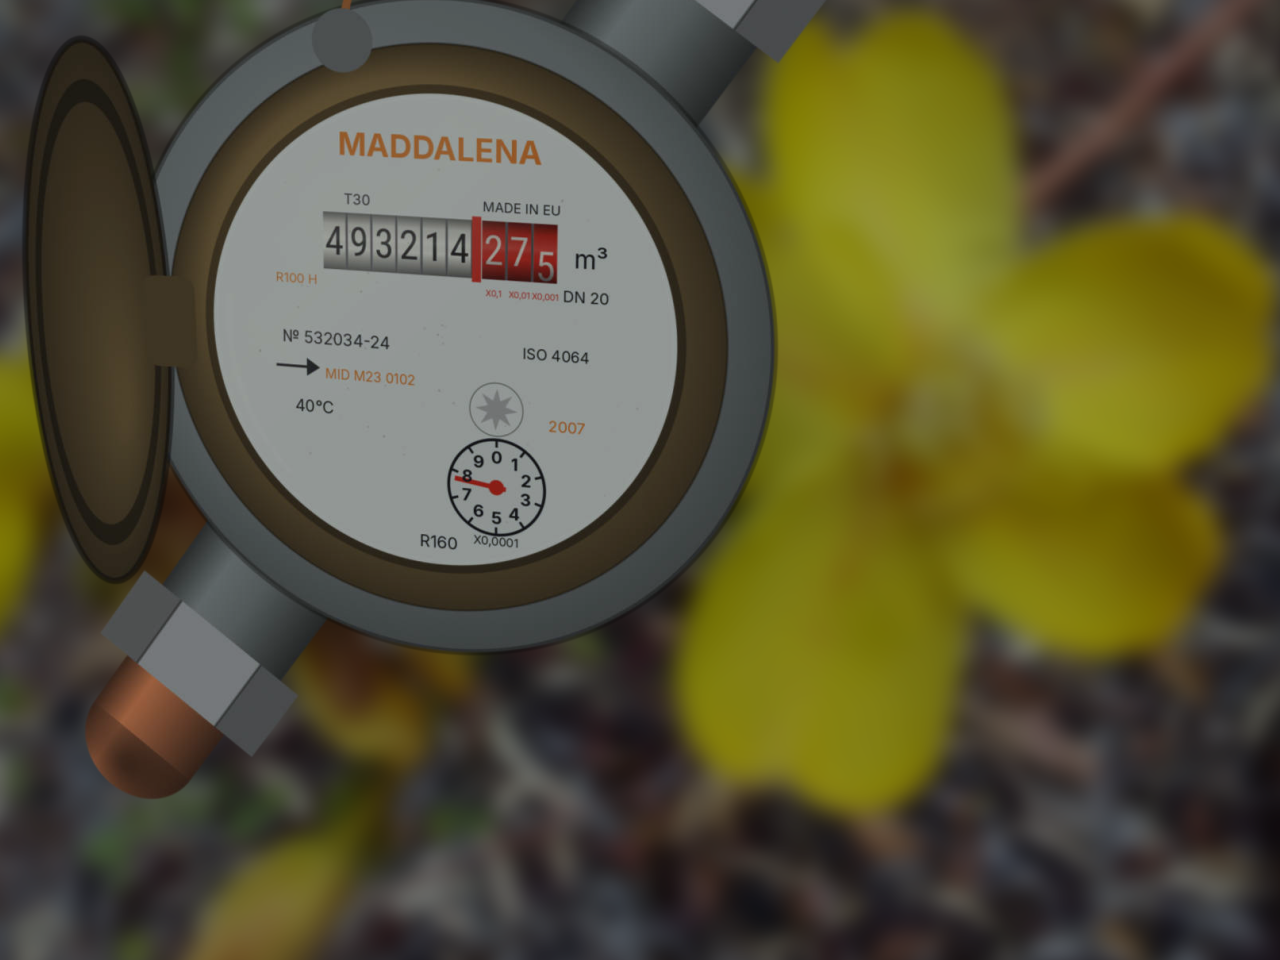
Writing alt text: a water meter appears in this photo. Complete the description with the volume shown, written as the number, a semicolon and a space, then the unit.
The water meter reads 493214.2747; m³
